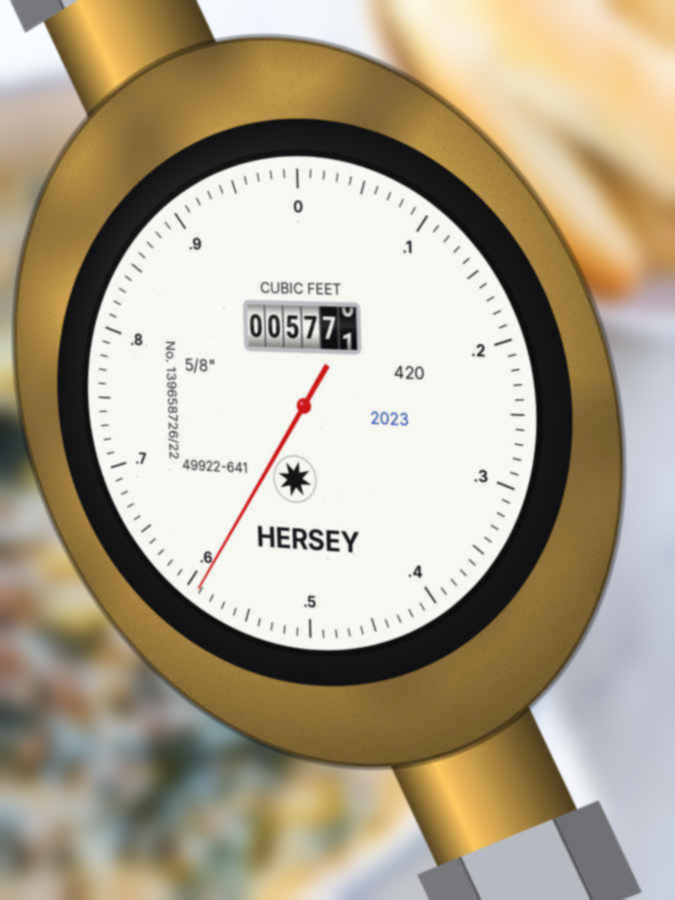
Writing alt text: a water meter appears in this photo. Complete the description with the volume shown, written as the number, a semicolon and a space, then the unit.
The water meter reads 5770.59; ft³
